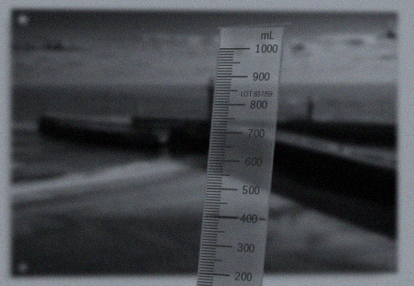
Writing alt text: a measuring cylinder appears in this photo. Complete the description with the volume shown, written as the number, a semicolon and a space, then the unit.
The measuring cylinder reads 400; mL
